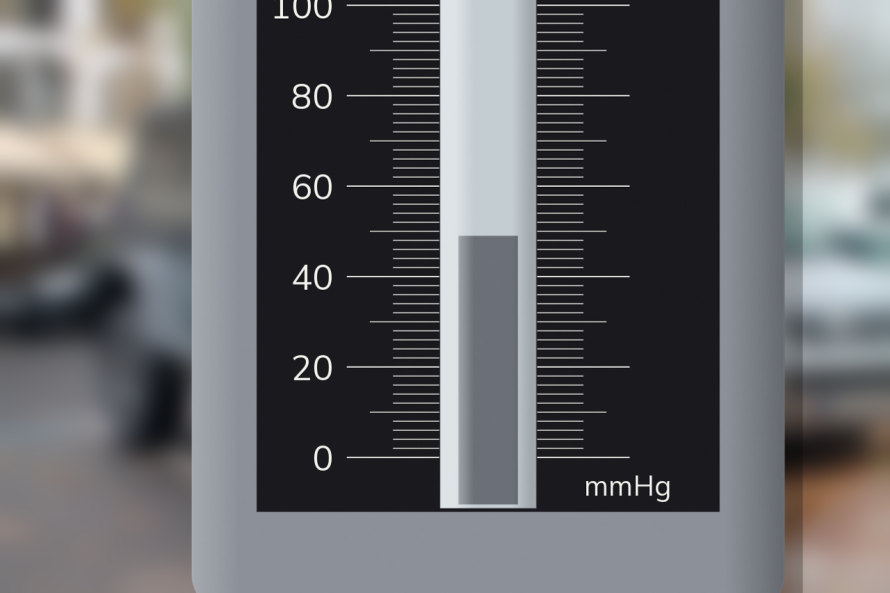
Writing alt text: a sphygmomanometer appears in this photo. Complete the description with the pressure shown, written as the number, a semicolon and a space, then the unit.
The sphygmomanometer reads 49; mmHg
